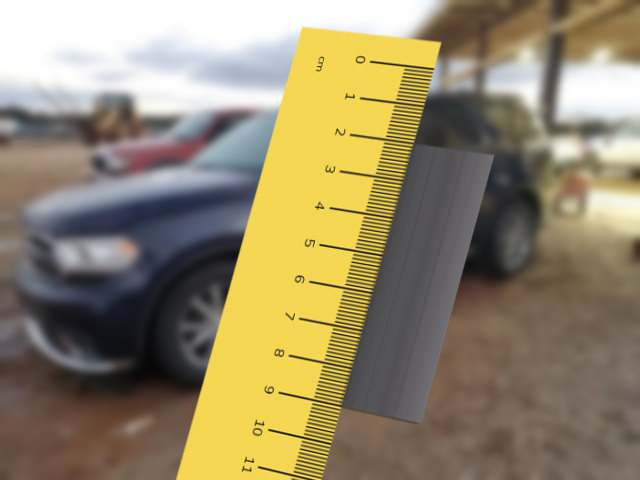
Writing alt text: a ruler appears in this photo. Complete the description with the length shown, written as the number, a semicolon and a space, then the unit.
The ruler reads 7; cm
